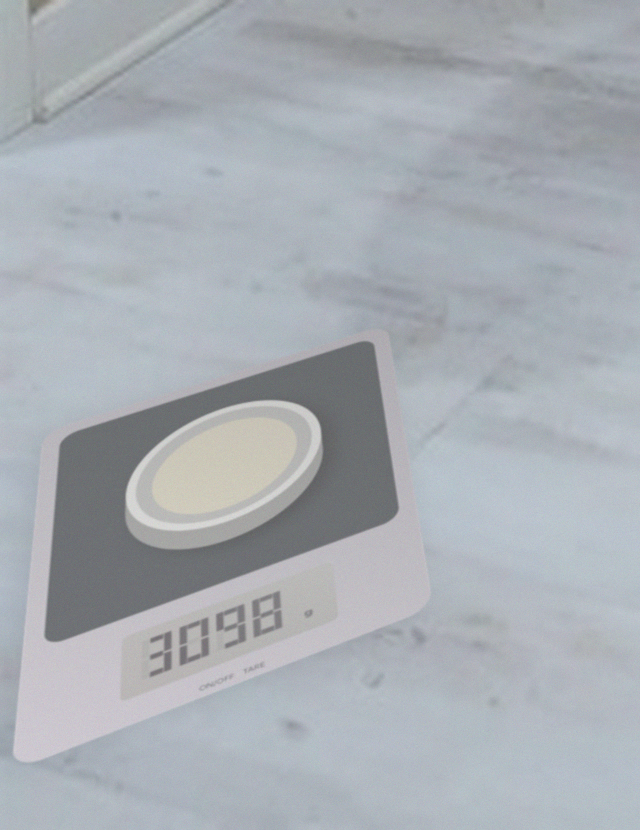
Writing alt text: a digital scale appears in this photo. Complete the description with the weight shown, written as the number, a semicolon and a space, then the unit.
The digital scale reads 3098; g
